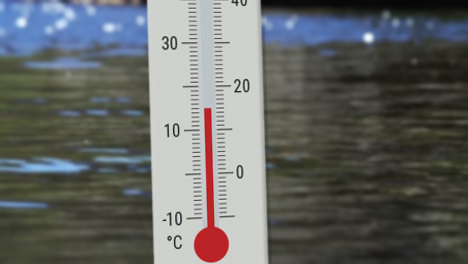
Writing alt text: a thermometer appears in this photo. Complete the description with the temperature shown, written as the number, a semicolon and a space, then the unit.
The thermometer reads 15; °C
